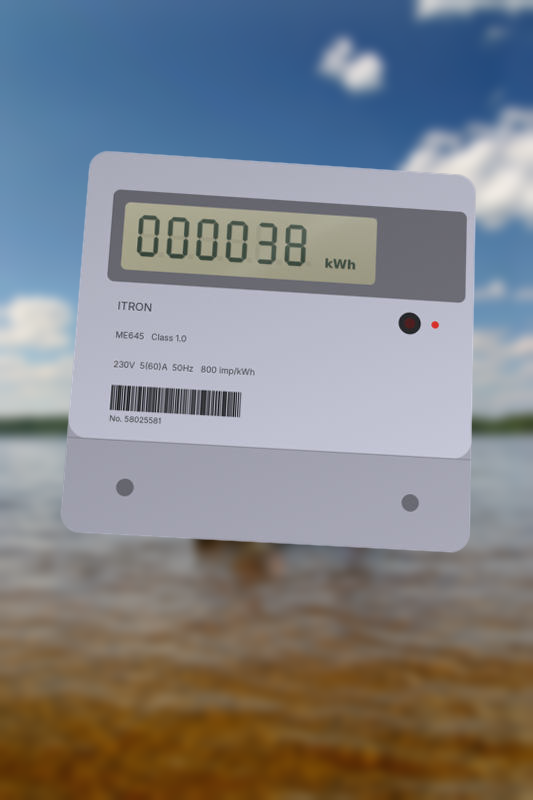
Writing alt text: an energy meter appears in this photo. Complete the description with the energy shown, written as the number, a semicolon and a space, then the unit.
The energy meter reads 38; kWh
